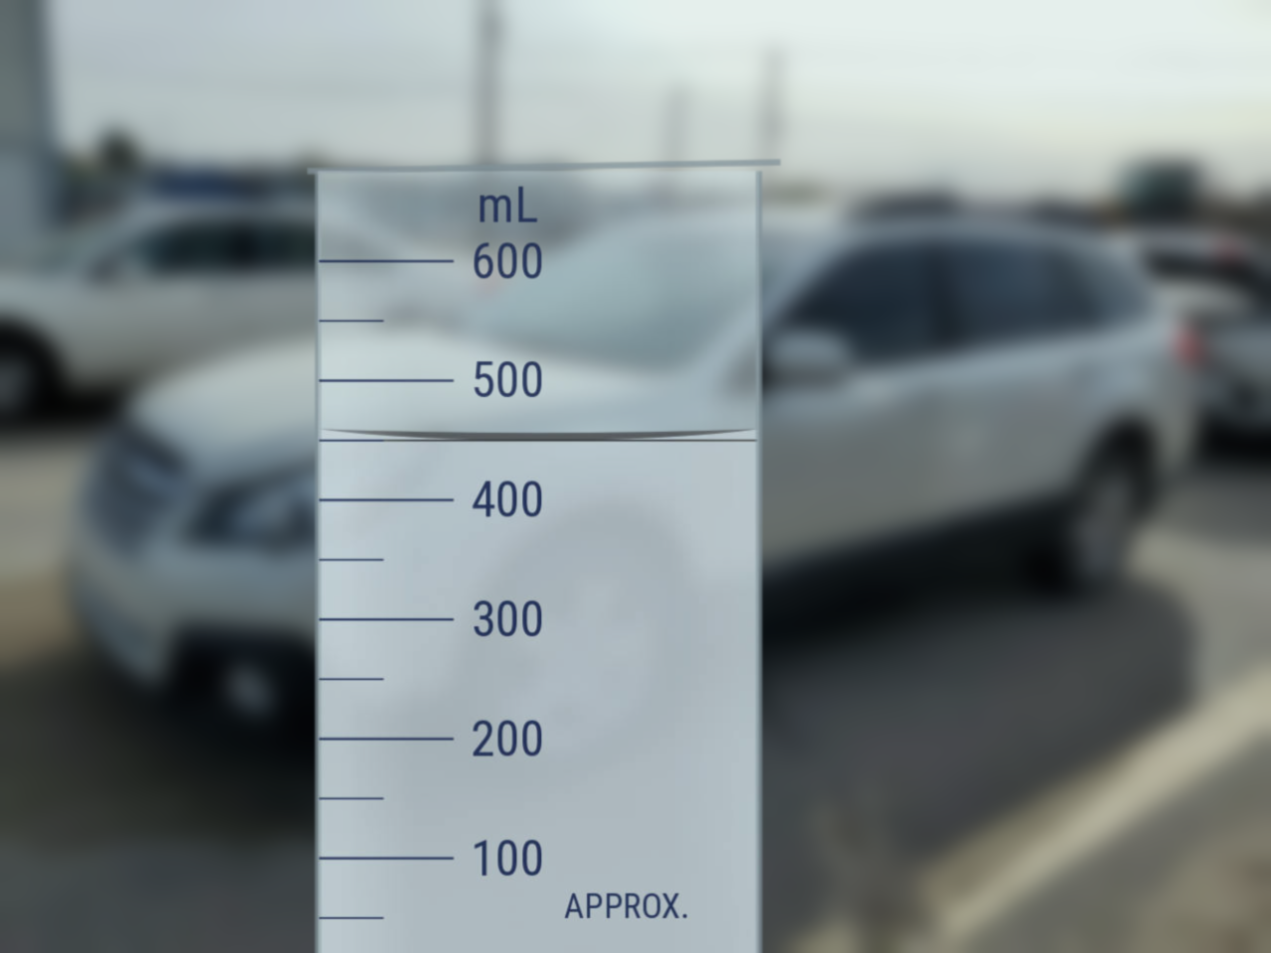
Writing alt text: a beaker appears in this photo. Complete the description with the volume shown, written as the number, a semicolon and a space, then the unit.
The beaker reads 450; mL
